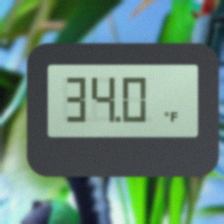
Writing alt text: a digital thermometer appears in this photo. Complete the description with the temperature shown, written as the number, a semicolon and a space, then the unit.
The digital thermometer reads 34.0; °F
